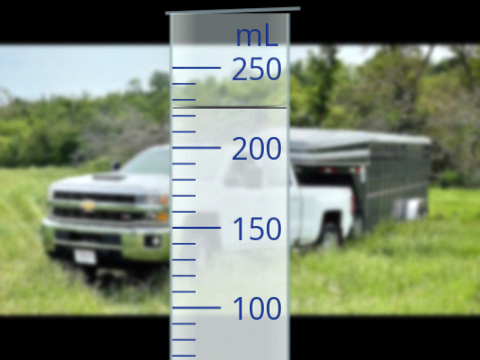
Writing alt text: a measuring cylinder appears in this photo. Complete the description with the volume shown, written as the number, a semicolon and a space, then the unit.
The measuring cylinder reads 225; mL
